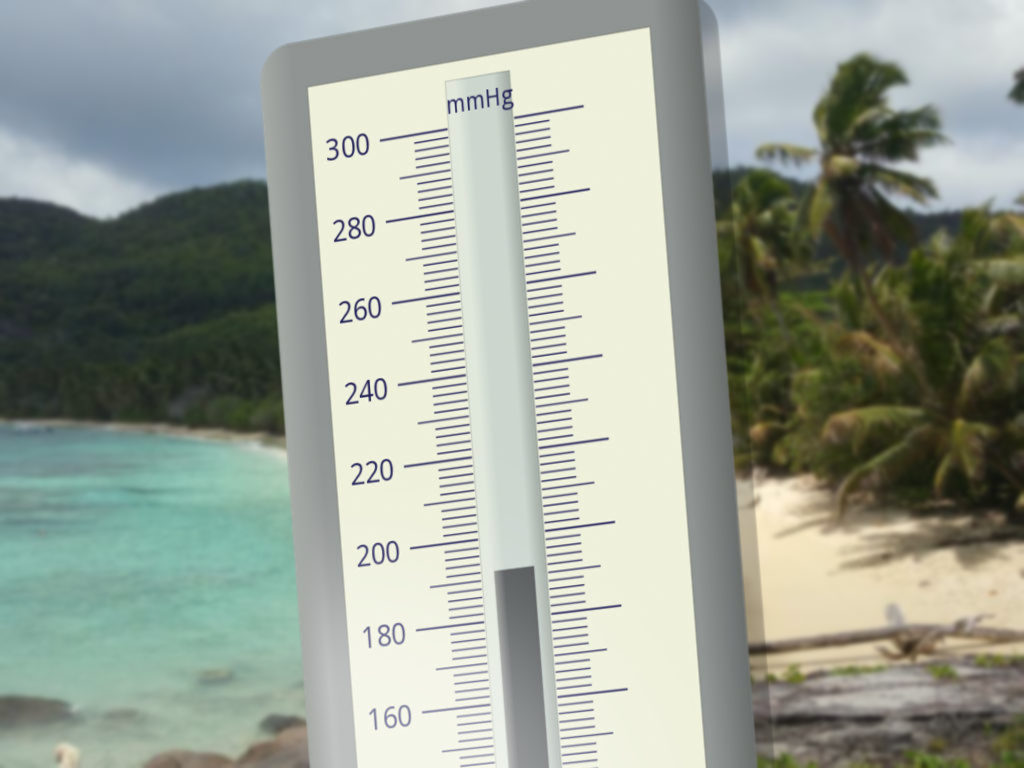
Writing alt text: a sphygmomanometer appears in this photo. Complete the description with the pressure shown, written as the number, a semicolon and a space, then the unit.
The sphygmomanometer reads 192; mmHg
